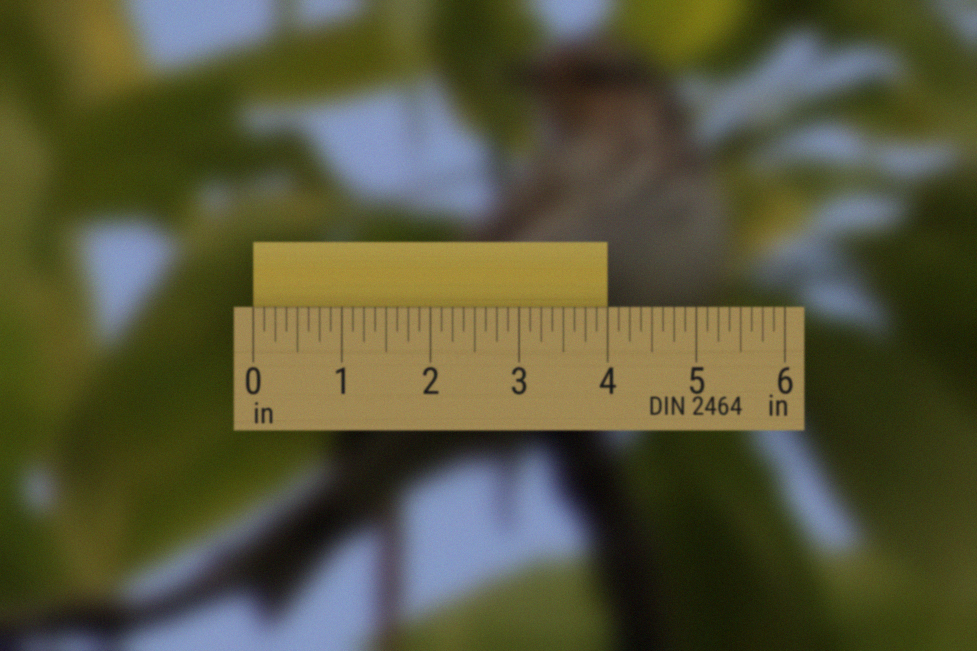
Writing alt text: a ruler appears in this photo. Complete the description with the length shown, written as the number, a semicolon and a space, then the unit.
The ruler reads 4; in
